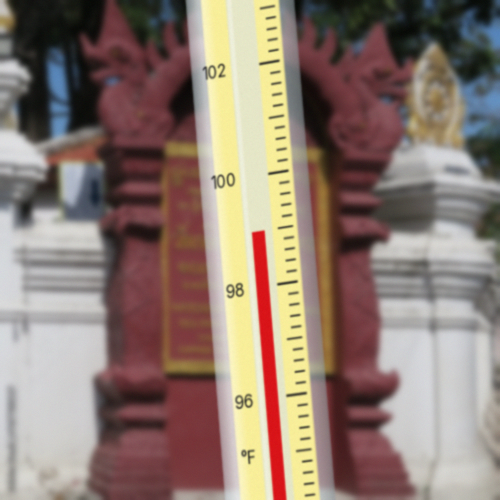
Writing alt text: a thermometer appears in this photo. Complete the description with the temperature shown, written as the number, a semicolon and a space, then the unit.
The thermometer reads 99; °F
